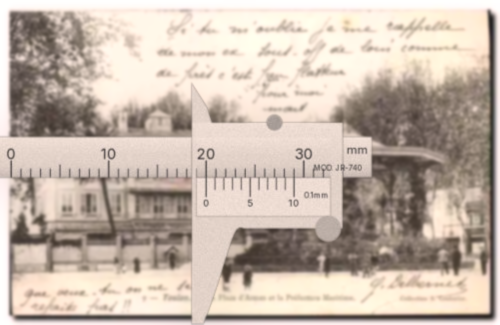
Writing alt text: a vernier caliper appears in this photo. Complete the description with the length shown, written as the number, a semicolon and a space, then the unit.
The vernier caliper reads 20.0; mm
